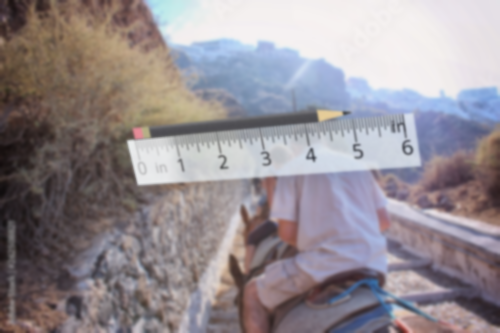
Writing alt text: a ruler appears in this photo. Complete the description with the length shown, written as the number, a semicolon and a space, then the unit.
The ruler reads 5; in
